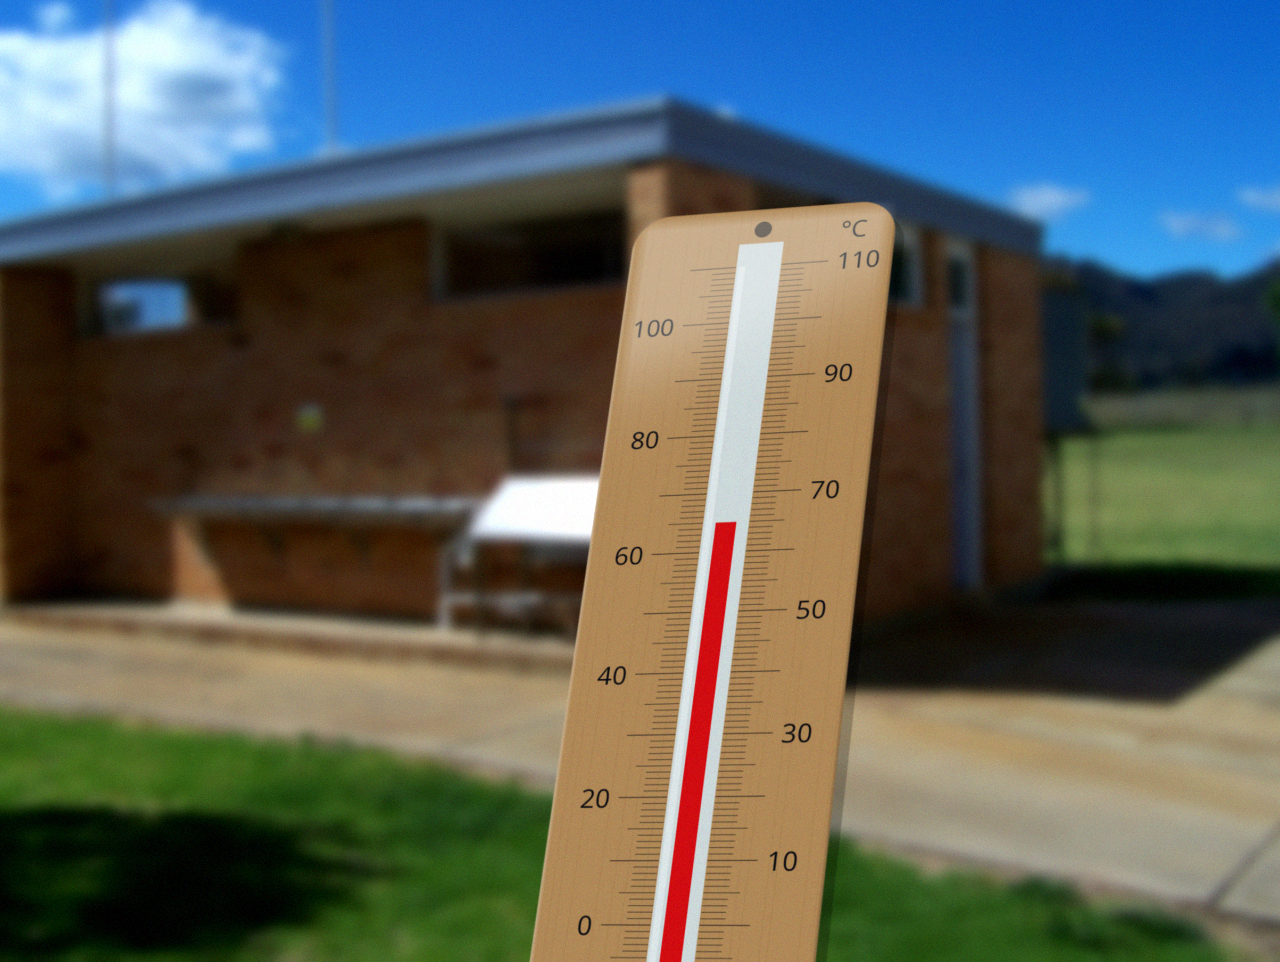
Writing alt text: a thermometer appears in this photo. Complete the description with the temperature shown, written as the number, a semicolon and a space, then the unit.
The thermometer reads 65; °C
